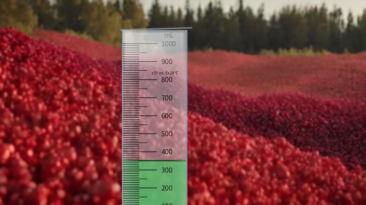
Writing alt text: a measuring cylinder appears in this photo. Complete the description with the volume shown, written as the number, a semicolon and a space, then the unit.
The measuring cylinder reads 350; mL
